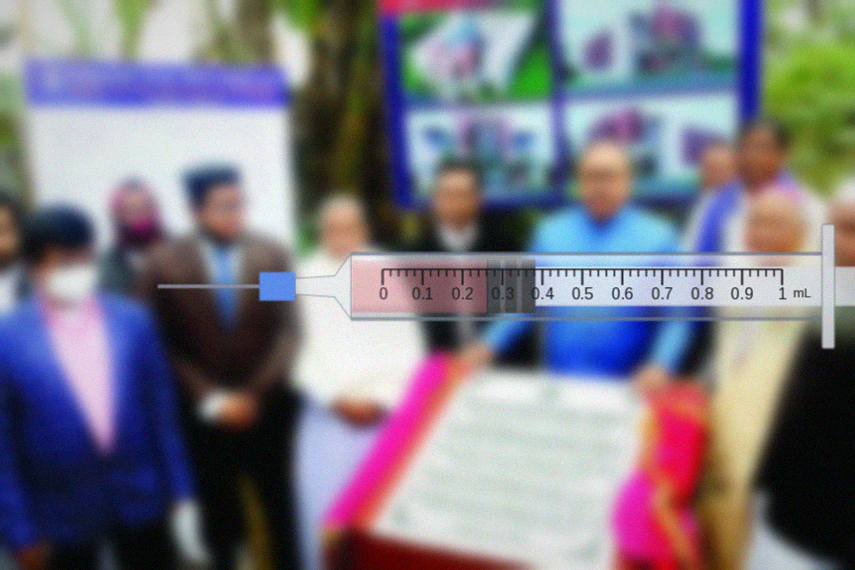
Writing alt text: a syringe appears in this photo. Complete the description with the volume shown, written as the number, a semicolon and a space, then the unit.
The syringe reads 0.26; mL
